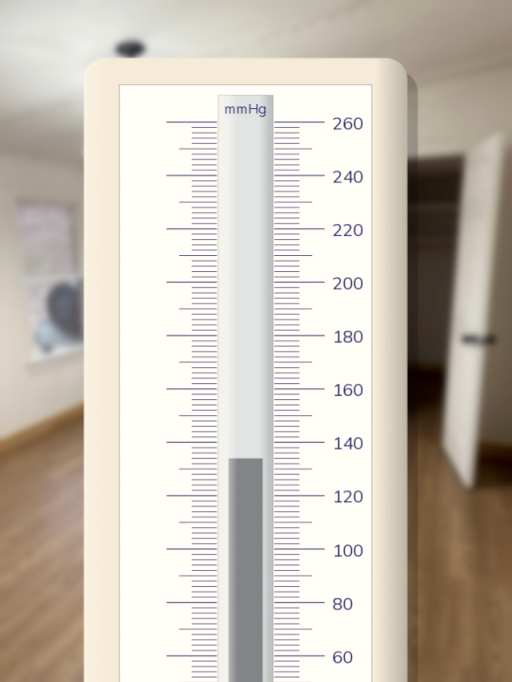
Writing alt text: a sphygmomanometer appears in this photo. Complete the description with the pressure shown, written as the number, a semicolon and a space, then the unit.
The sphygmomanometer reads 134; mmHg
